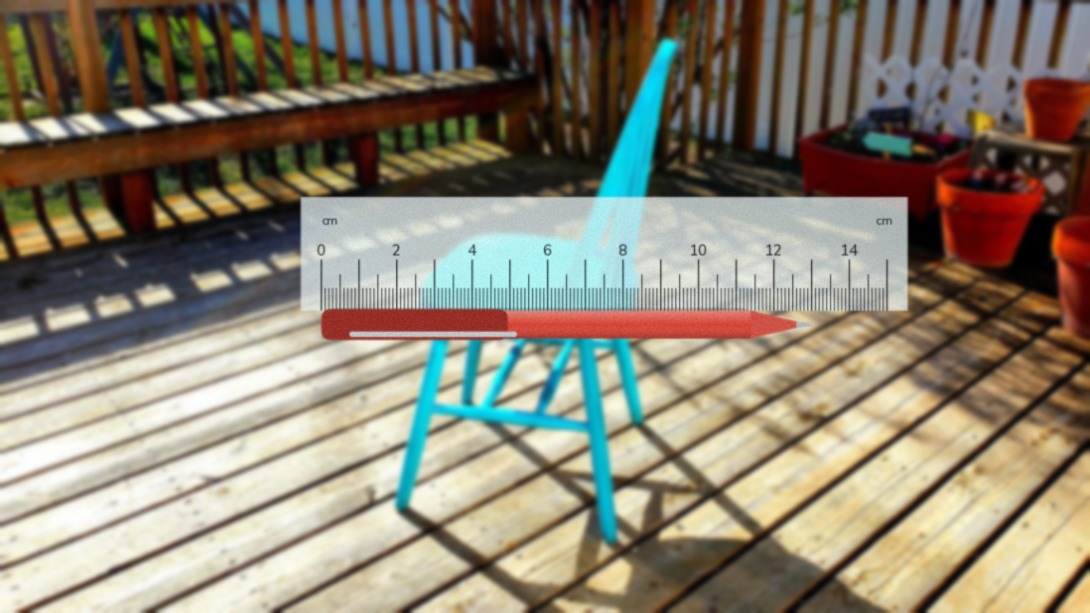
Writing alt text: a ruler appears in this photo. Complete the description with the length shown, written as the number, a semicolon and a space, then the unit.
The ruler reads 13; cm
